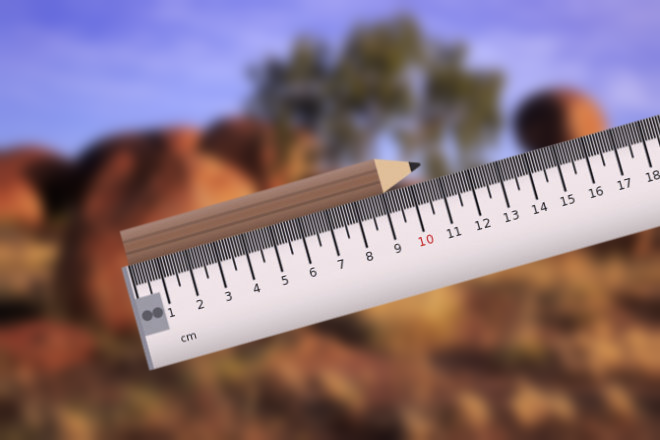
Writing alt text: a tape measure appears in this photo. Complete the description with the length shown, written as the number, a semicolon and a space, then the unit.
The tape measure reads 10.5; cm
